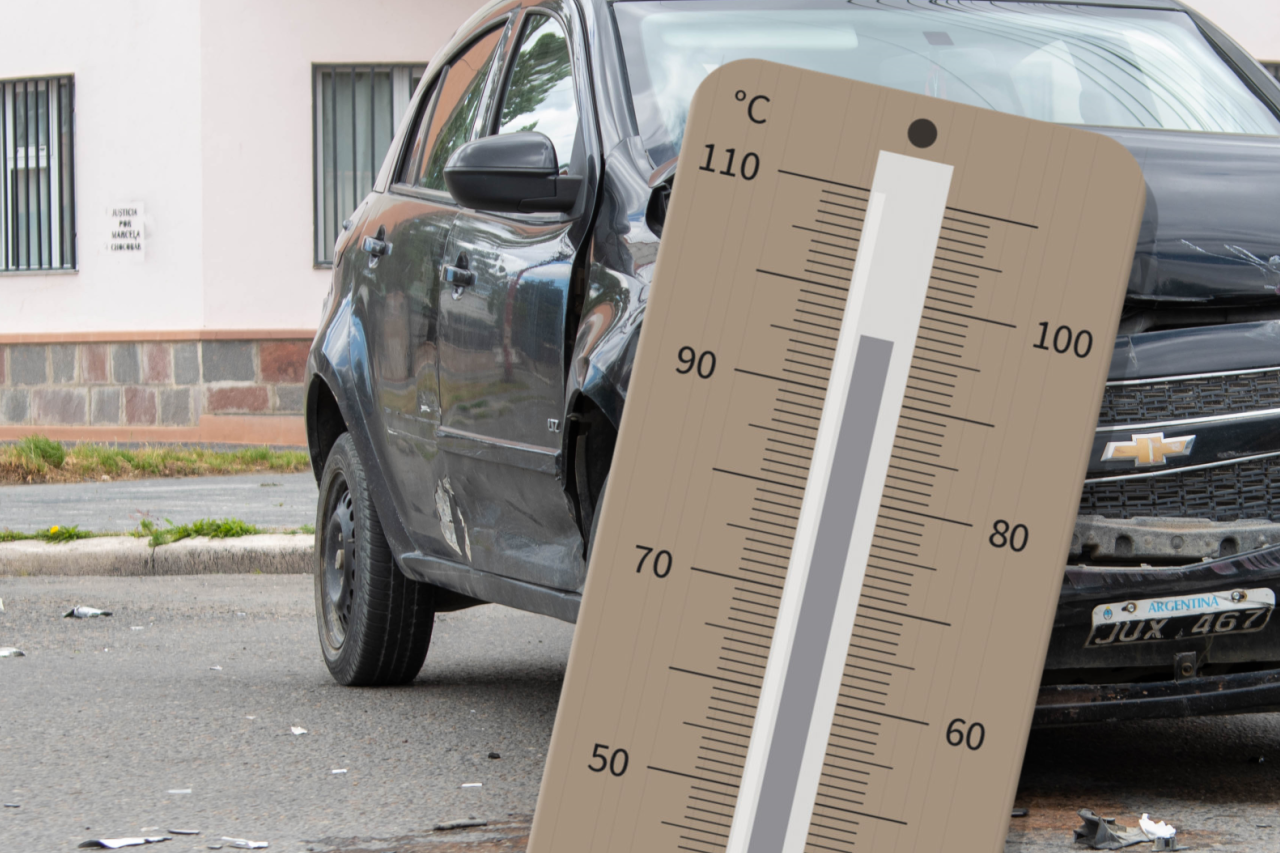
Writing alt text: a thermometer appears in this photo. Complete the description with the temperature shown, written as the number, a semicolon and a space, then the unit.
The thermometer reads 96; °C
